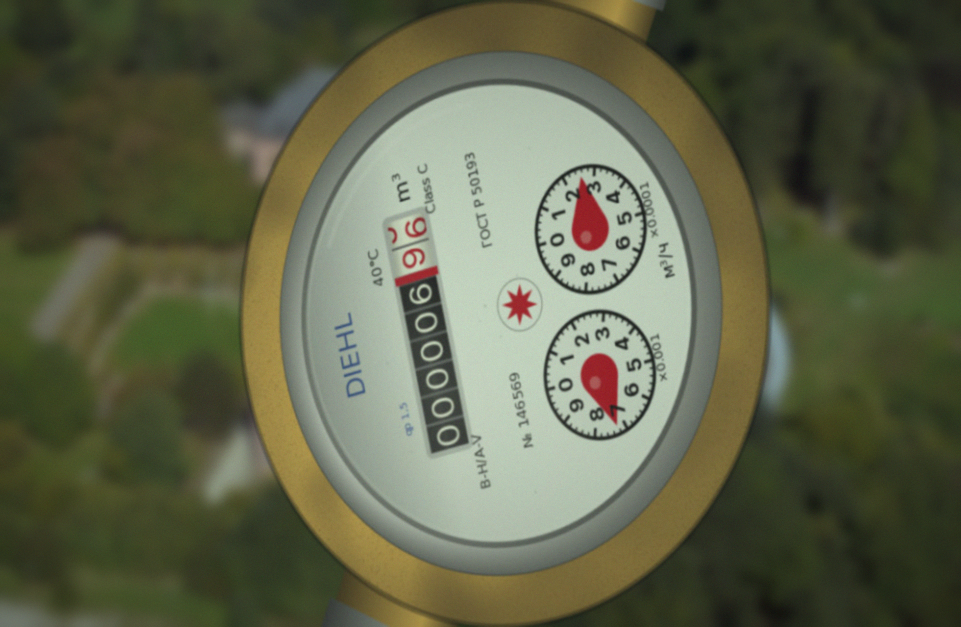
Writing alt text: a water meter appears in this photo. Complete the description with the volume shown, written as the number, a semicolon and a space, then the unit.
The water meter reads 6.9572; m³
